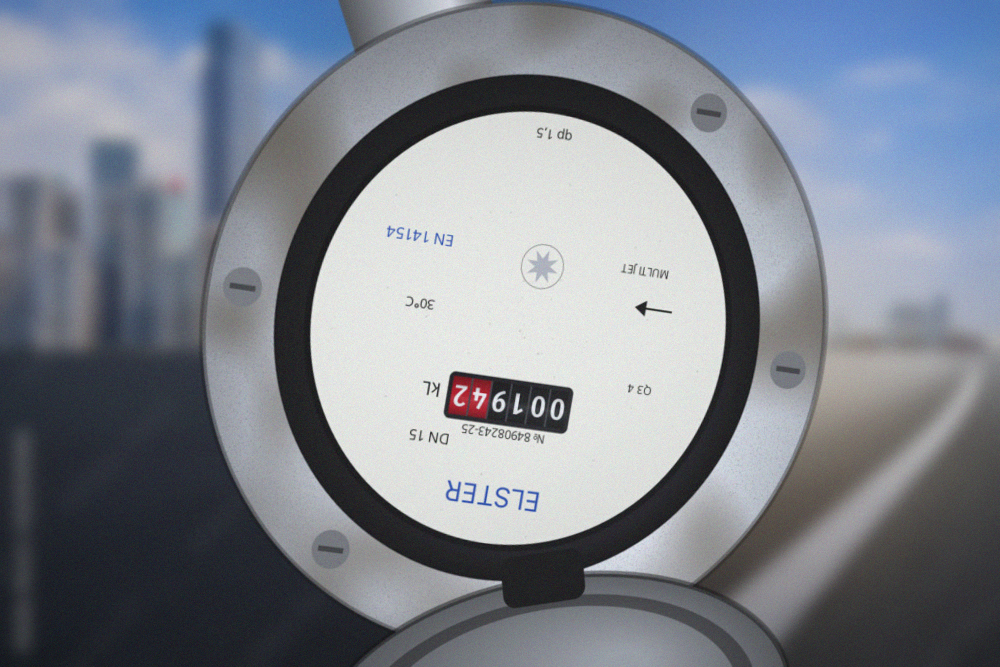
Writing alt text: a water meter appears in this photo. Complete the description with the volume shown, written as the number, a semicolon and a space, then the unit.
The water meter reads 19.42; kL
